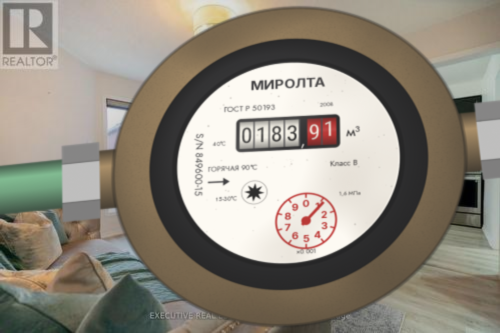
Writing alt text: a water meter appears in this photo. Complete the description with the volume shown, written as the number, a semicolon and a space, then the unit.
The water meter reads 183.911; m³
